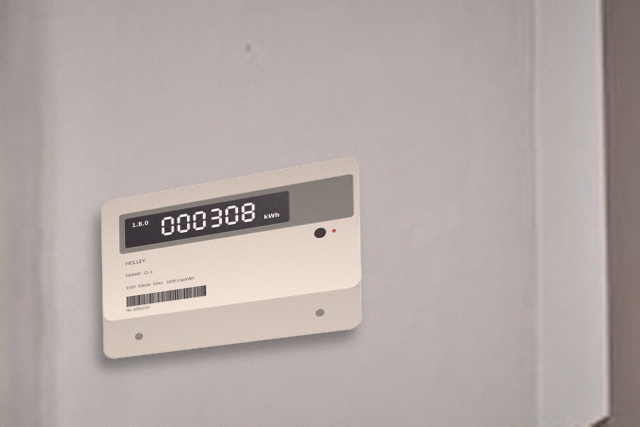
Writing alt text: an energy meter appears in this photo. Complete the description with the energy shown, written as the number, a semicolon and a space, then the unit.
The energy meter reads 308; kWh
